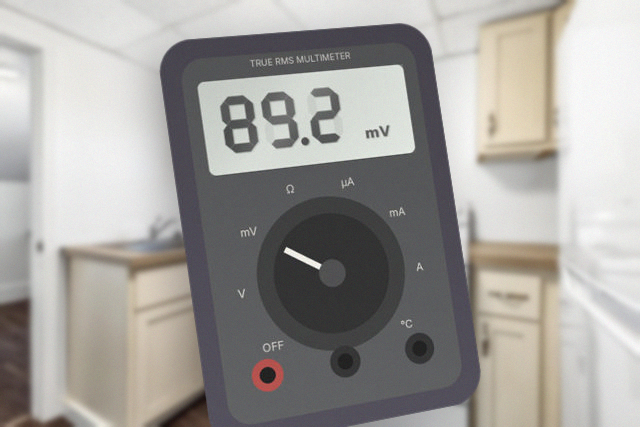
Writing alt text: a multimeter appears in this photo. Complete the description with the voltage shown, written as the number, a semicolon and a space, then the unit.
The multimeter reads 89.2; mV
